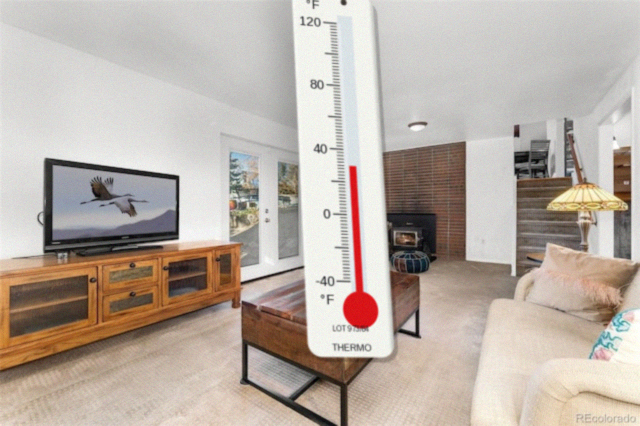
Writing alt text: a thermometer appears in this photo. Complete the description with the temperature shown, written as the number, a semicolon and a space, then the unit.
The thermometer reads 30; °F
